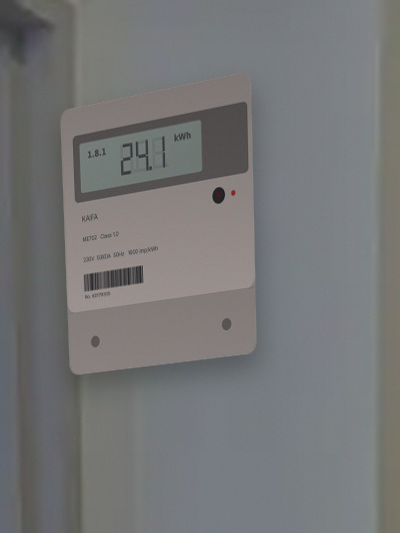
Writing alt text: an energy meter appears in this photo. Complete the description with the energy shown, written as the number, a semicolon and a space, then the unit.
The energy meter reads 24.1; kWh
